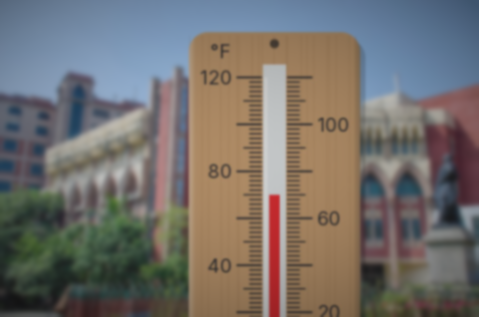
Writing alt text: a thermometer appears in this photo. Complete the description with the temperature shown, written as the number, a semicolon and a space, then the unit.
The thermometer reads 70; °F
